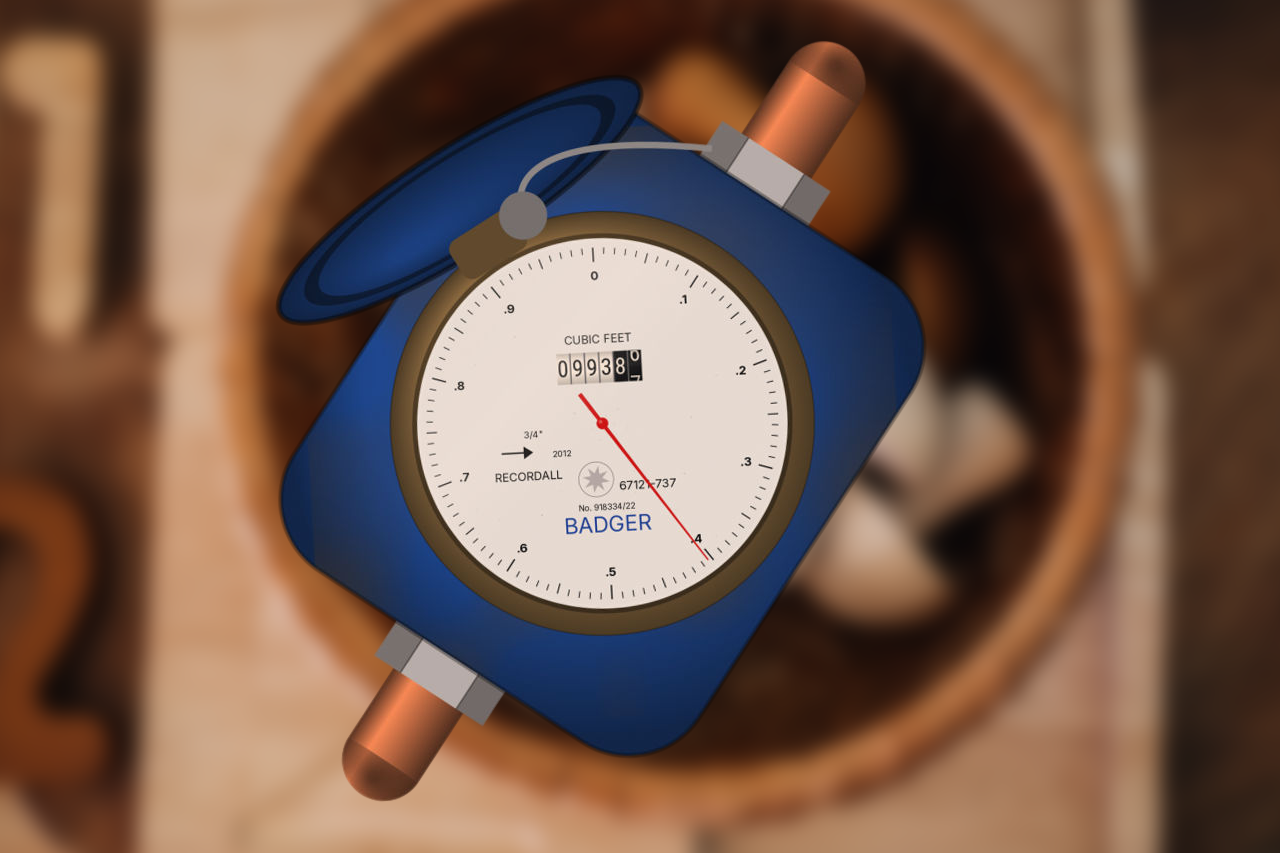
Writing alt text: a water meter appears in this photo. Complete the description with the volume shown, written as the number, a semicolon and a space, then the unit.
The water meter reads 99386.40; ft³
